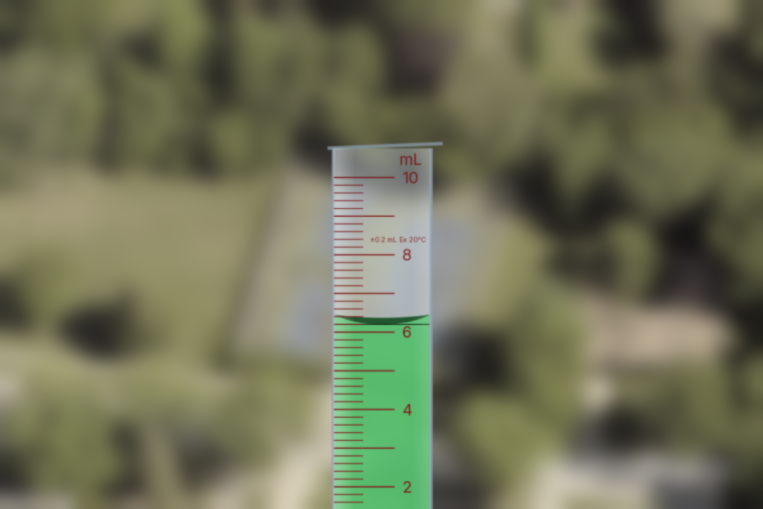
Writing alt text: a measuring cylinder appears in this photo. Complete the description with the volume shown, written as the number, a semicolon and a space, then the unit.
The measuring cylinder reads 6.2; mL
